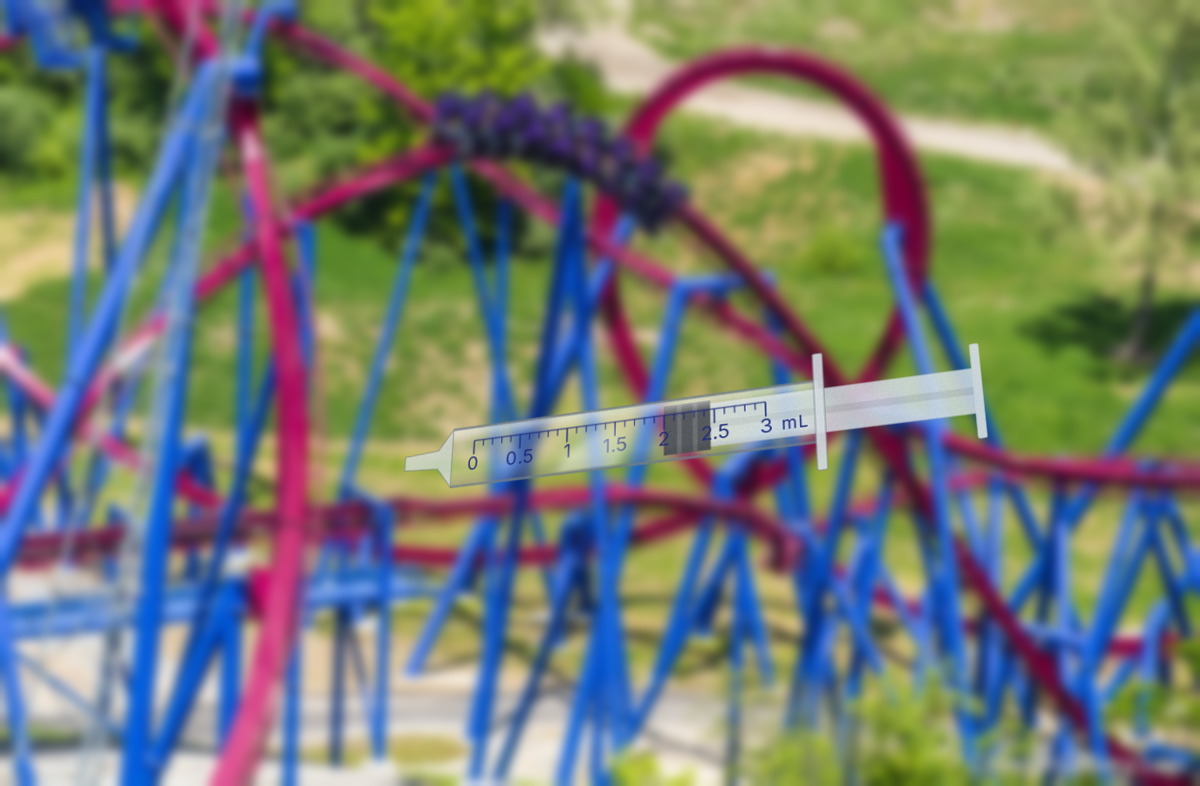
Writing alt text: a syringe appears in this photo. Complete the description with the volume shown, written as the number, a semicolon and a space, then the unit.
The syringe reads 2; mL
